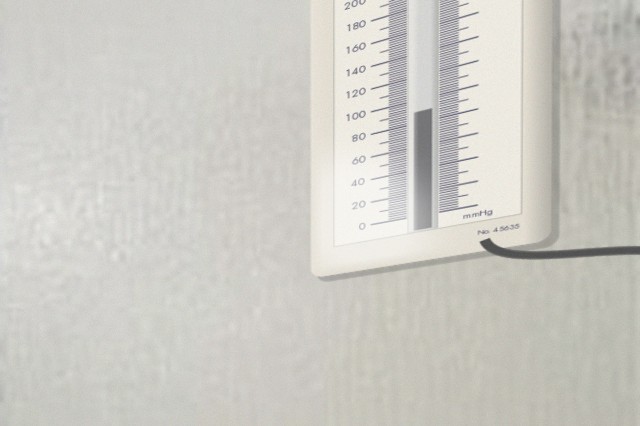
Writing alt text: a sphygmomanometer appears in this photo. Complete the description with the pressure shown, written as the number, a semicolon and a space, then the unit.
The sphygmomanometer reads 90; mmHg
